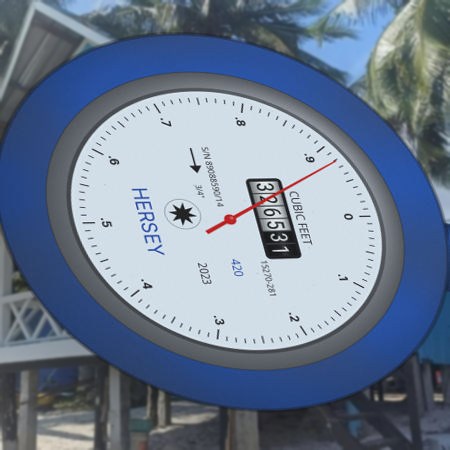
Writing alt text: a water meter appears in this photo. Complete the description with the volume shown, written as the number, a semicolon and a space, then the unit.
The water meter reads 326530.92; ft³
